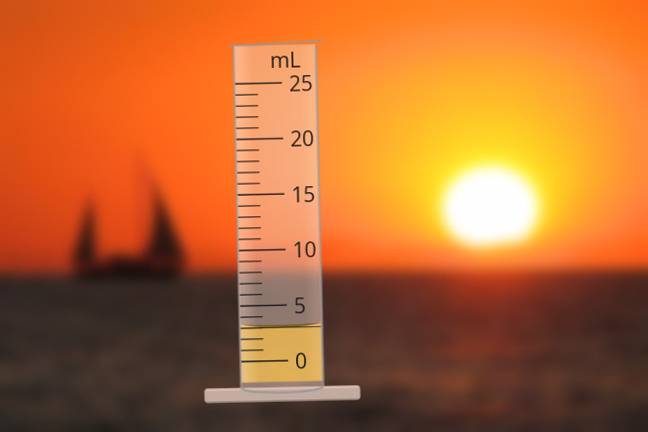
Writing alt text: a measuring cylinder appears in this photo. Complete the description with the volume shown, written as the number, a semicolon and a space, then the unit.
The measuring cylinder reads 3; mL
